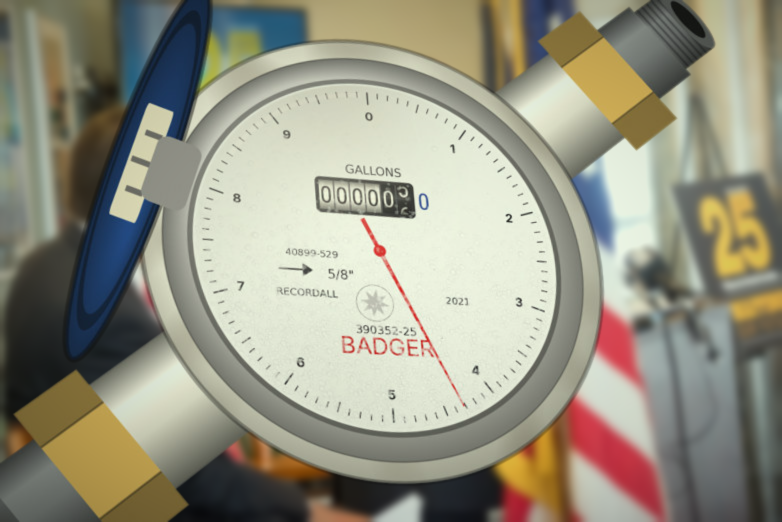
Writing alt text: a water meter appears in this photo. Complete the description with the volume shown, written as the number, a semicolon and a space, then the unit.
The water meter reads 54.3; gal
